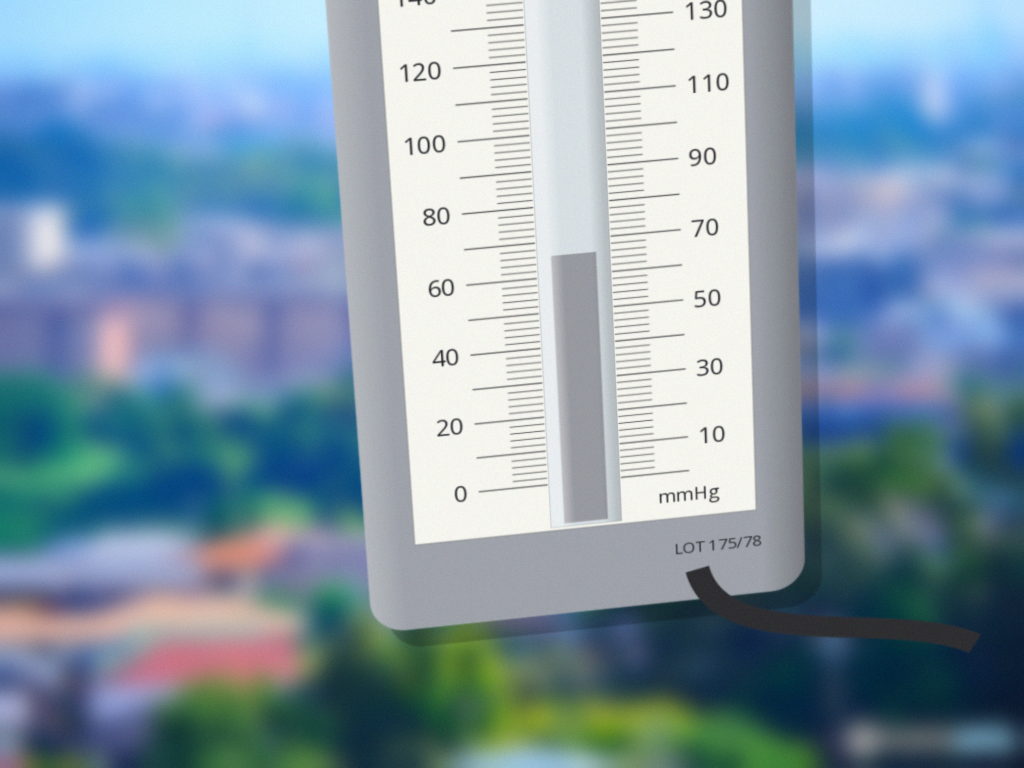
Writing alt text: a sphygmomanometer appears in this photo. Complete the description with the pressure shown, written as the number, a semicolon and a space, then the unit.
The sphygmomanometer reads 66; mmHg
